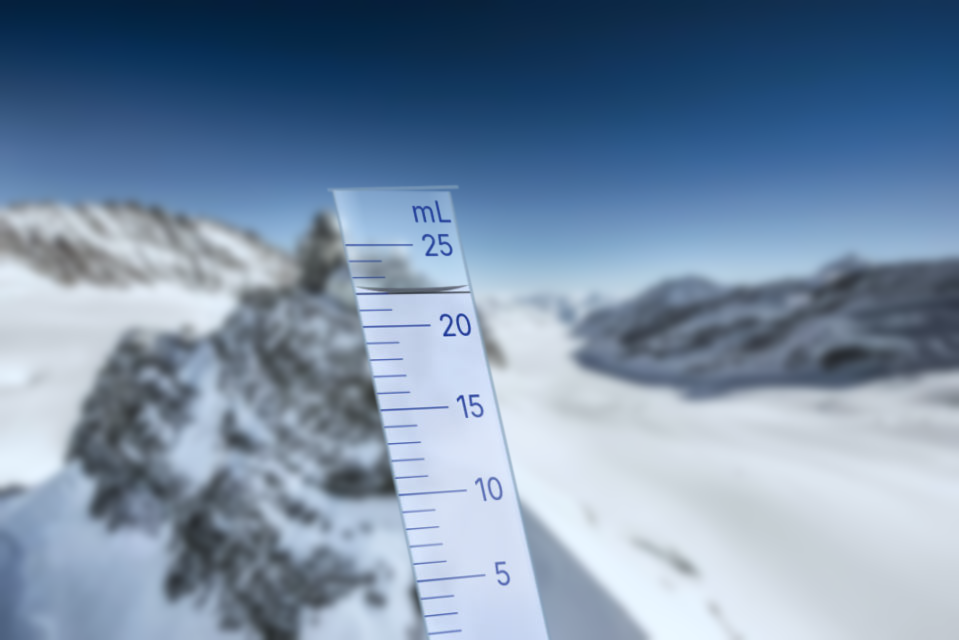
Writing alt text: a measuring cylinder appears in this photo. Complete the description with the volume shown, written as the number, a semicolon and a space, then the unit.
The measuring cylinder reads 22; mL
